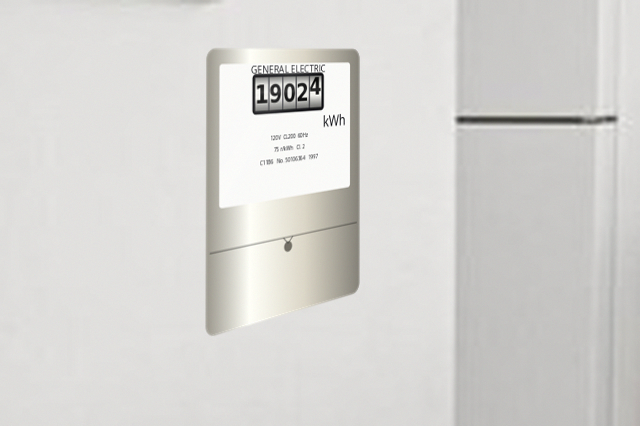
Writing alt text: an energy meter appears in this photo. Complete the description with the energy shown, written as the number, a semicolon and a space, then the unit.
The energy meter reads 19024; kWh
